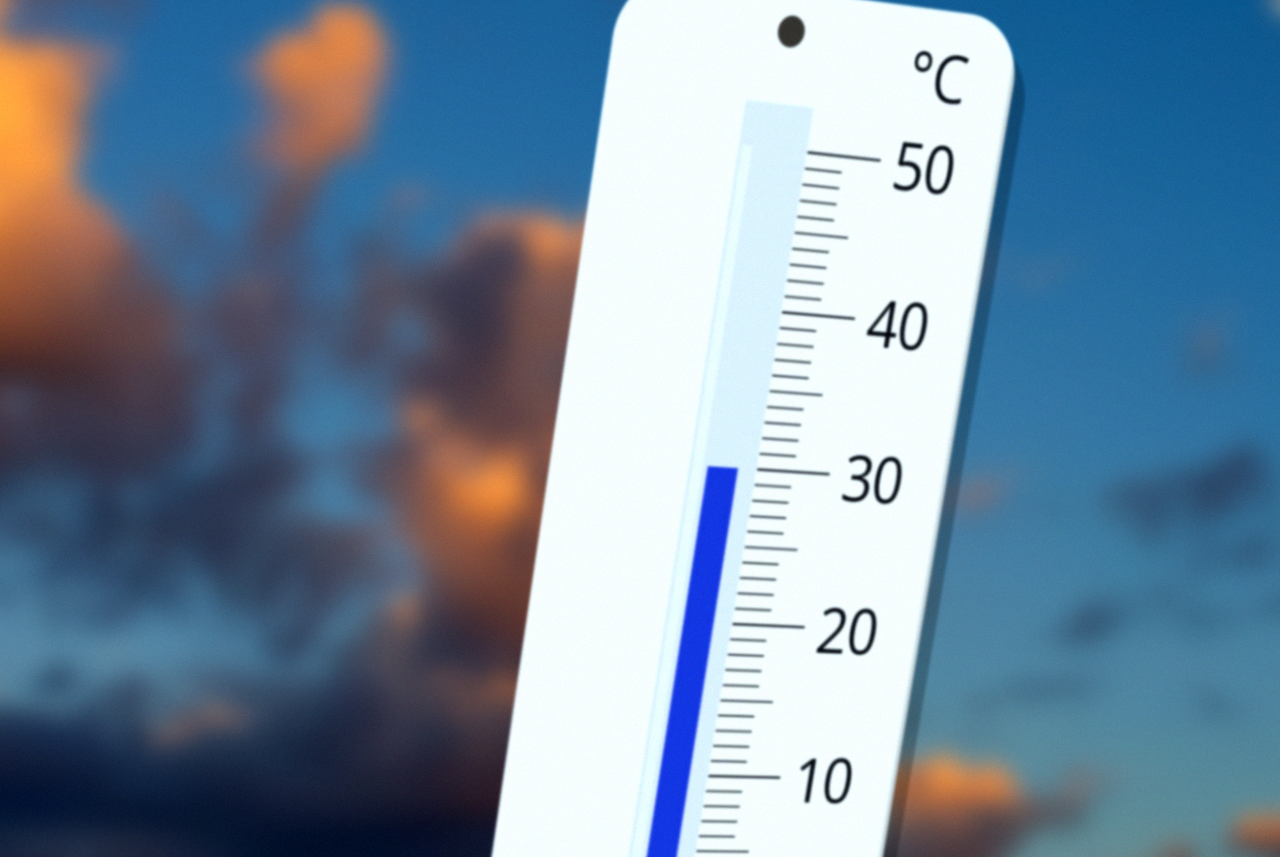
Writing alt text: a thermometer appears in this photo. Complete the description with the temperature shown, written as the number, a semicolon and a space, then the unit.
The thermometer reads 30; °C
